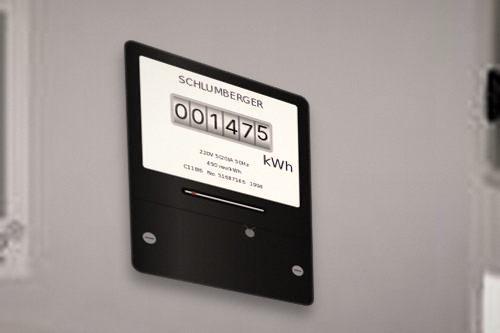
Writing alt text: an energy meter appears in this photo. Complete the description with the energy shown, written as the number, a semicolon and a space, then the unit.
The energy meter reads 1475; kWh
